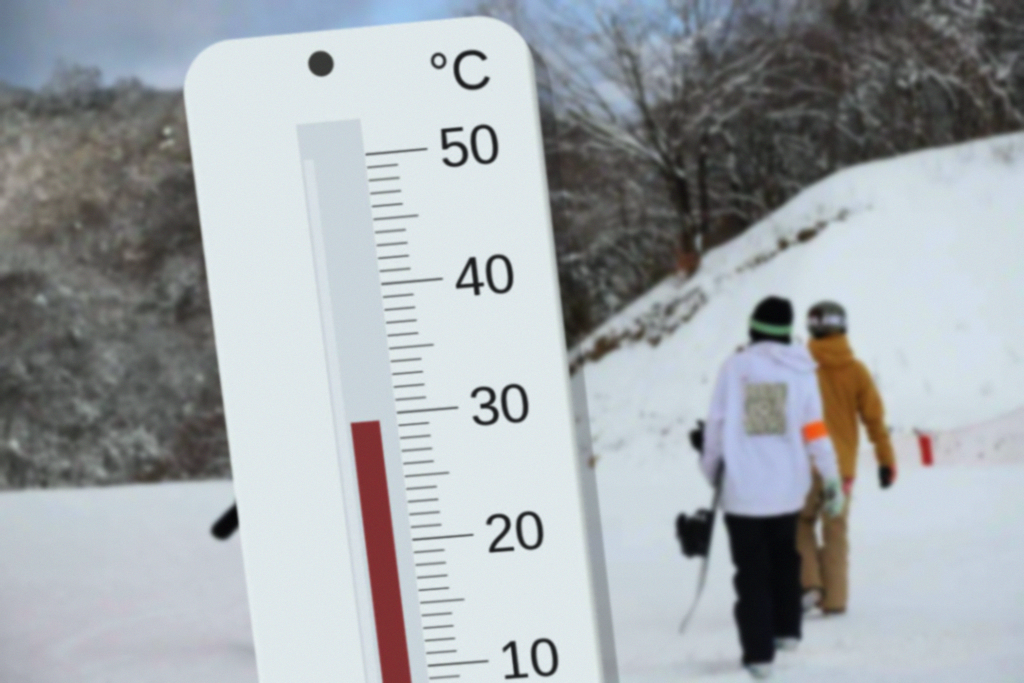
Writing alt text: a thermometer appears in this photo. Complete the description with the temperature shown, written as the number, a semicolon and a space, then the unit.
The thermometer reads 29.5; °C
